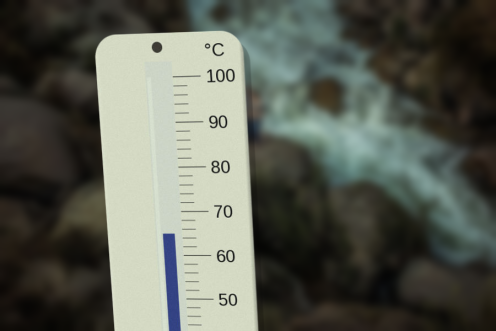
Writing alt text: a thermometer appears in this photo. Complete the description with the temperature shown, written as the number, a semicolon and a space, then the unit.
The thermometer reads 65; °C
